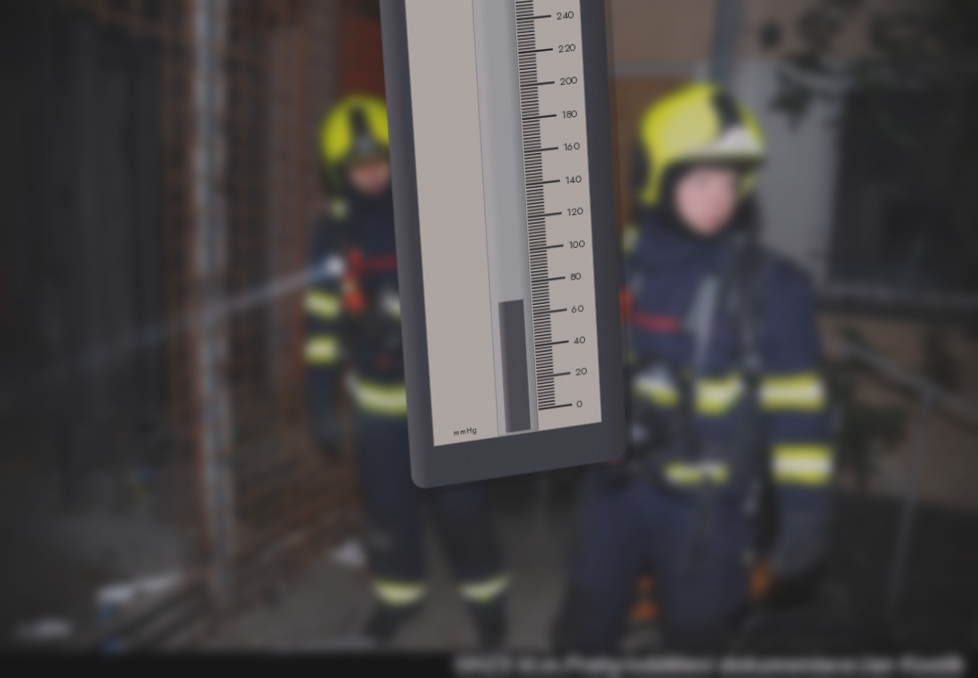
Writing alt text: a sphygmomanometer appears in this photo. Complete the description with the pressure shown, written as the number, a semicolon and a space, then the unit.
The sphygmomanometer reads 70; mmHg
